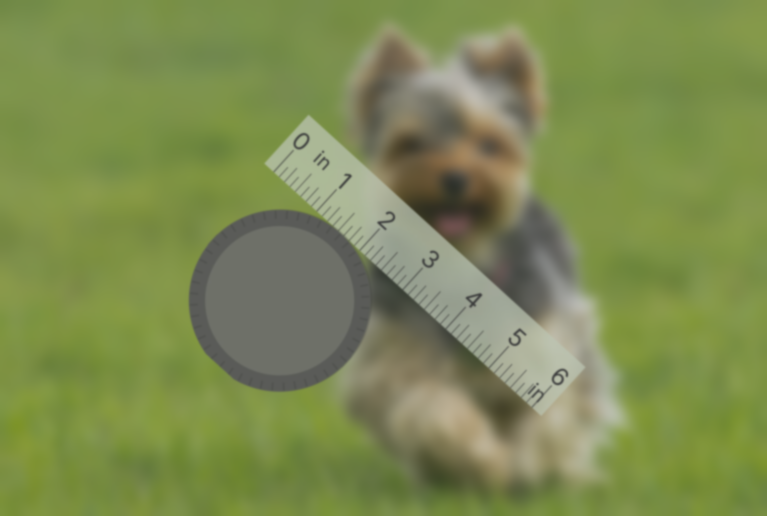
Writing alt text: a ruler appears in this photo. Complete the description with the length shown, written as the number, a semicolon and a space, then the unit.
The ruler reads 3.125; in
